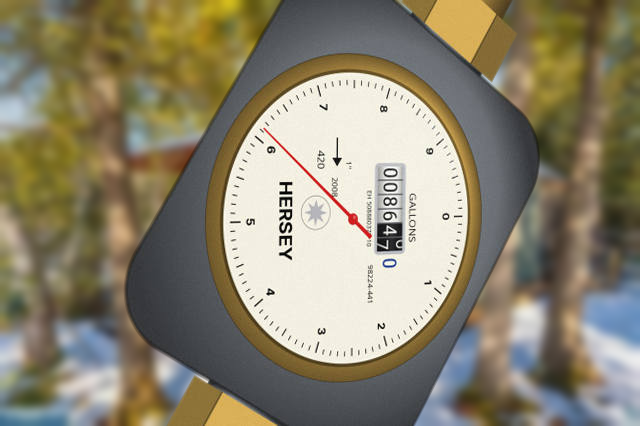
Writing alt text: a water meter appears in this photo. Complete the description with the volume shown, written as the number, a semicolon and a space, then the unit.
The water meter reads 86466.1; gal
